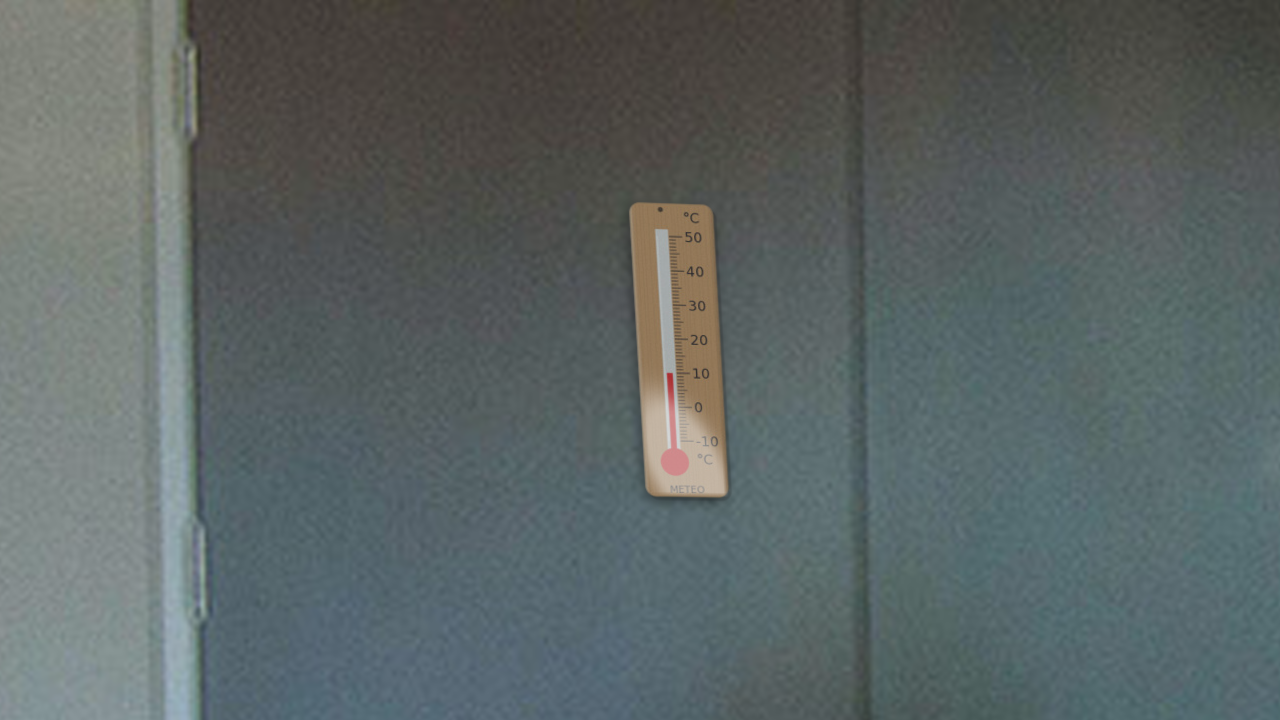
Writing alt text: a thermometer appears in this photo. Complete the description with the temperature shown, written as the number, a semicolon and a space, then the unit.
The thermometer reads 10; °C
